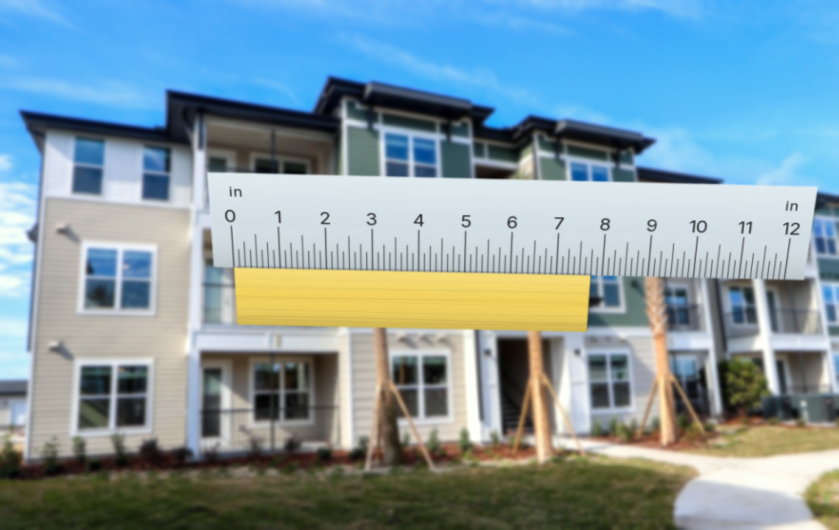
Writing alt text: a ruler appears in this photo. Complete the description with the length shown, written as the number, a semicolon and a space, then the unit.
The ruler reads 7.75; in
